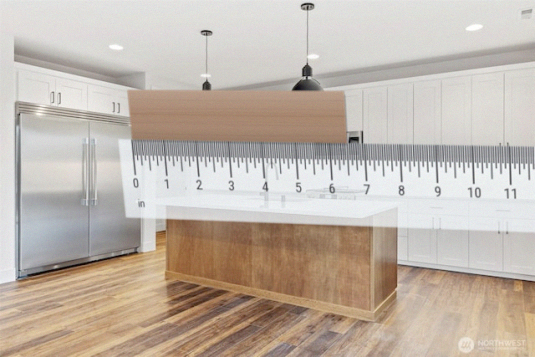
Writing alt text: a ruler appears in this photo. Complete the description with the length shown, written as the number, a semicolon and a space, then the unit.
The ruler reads 6.5; in
